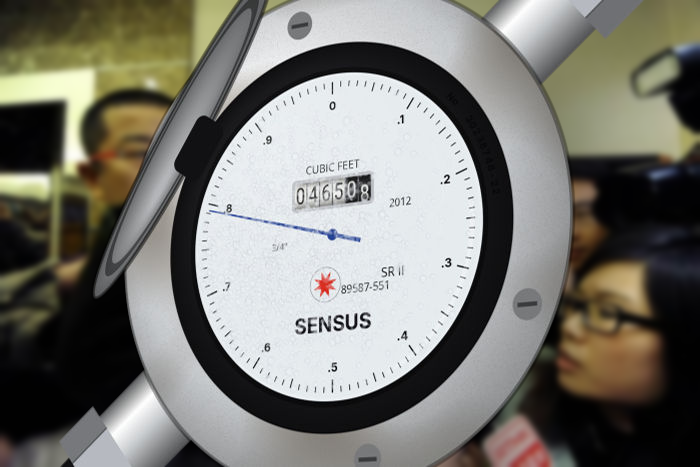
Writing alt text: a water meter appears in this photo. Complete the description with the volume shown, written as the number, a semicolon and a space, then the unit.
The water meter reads 46507.79; ft³
